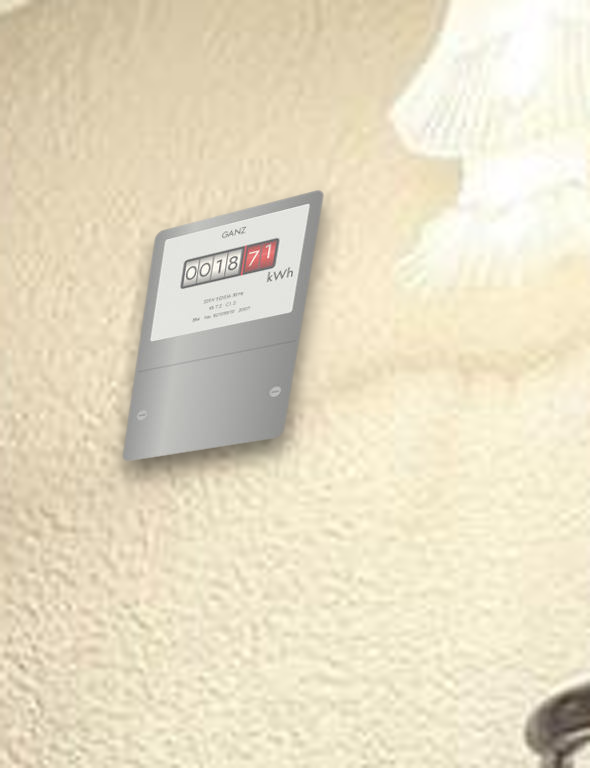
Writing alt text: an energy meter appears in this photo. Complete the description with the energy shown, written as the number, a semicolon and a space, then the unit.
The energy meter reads 18.71; kWh
